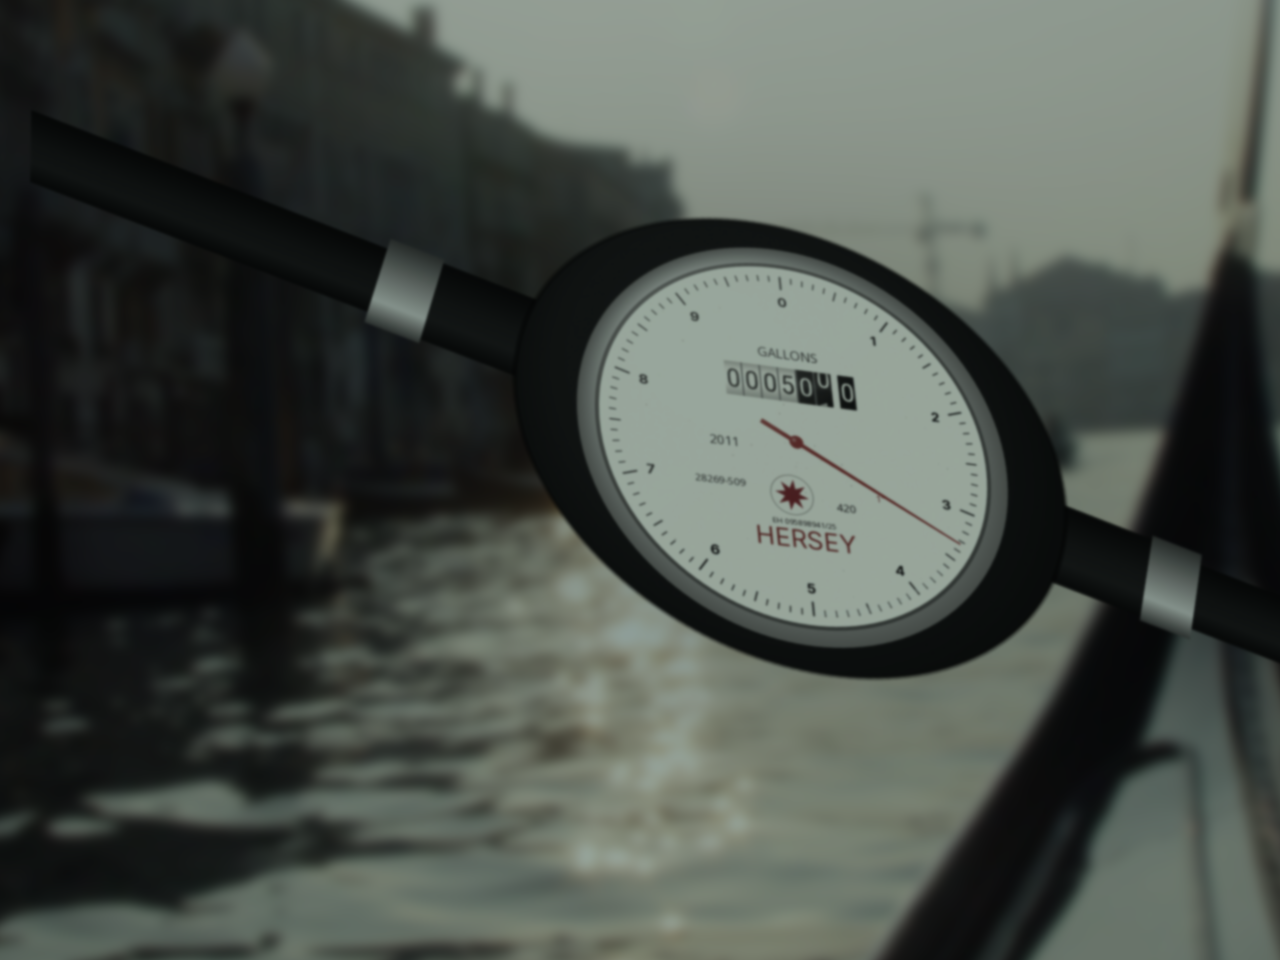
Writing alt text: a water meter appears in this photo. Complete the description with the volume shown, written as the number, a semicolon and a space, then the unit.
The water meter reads 5003.3; gal
